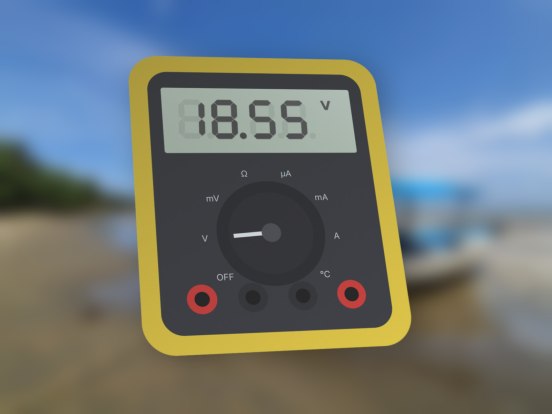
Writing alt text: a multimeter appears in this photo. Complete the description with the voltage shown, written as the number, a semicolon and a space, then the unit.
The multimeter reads 18.55; V
